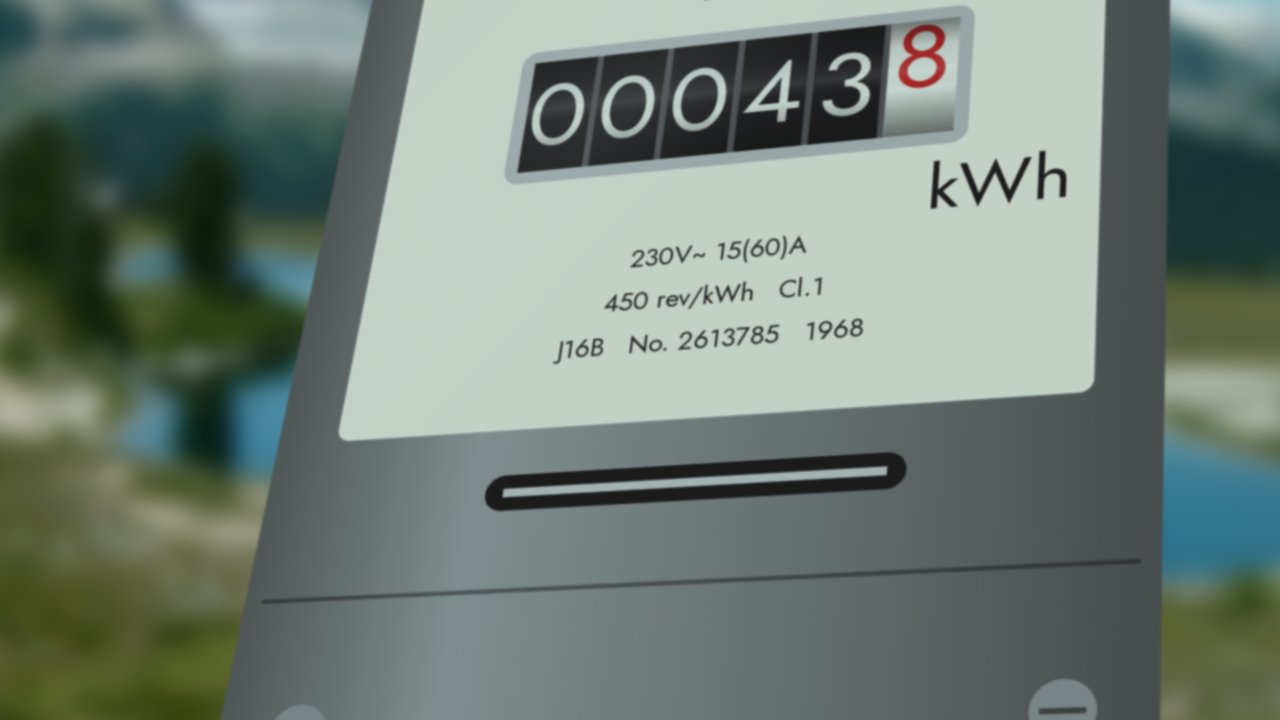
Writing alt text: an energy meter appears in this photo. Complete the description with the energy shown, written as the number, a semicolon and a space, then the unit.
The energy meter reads 43.8; kWh
